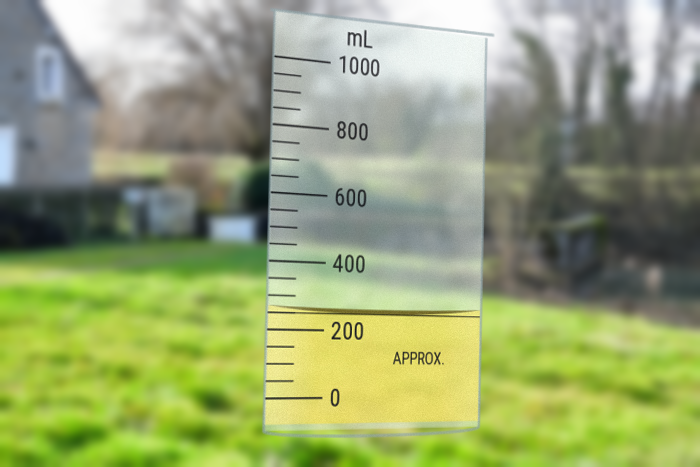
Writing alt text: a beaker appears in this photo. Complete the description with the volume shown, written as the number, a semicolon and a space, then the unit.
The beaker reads 250; mL
